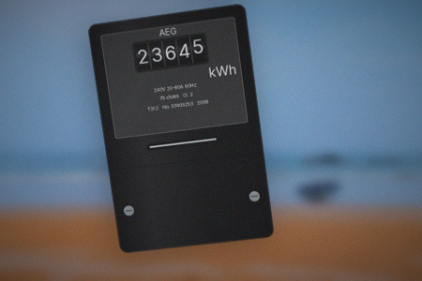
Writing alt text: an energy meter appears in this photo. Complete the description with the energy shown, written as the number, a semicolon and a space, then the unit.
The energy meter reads 23645; kWh
